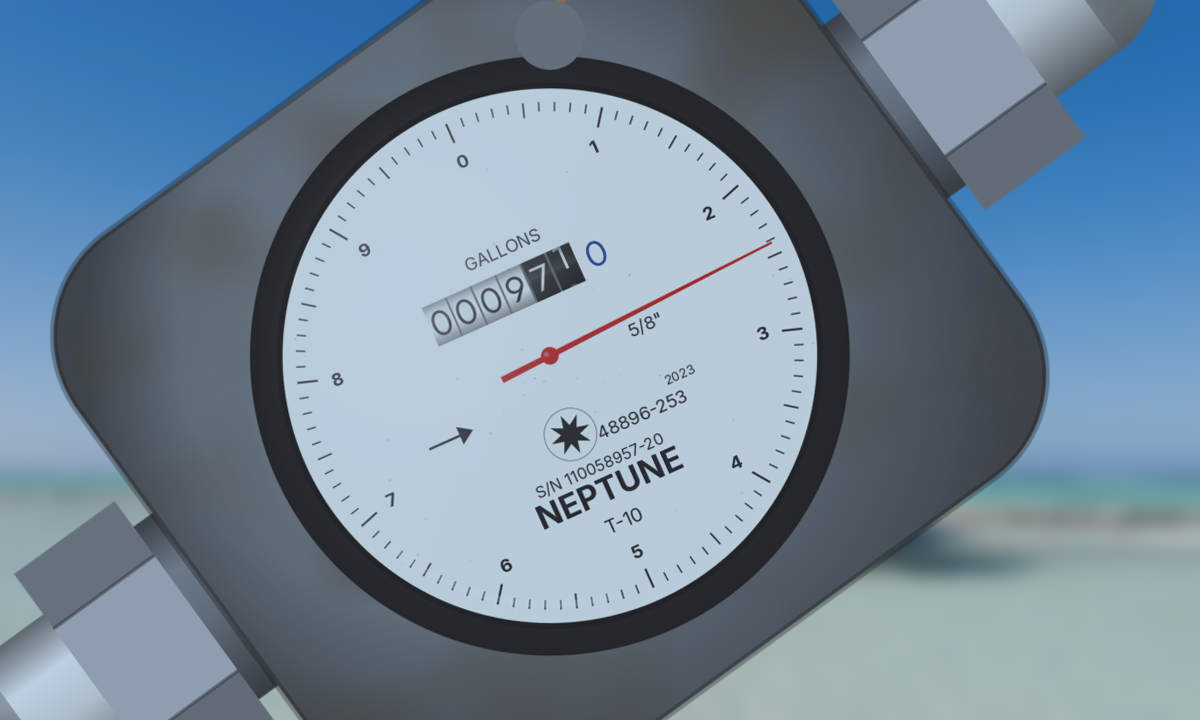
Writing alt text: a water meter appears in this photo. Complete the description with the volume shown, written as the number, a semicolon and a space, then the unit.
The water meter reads 9712.4; gal
